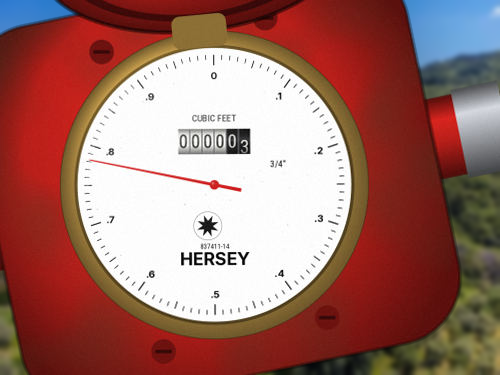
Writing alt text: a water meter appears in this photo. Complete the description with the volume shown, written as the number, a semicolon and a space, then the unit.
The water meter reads 2.78; ft³
